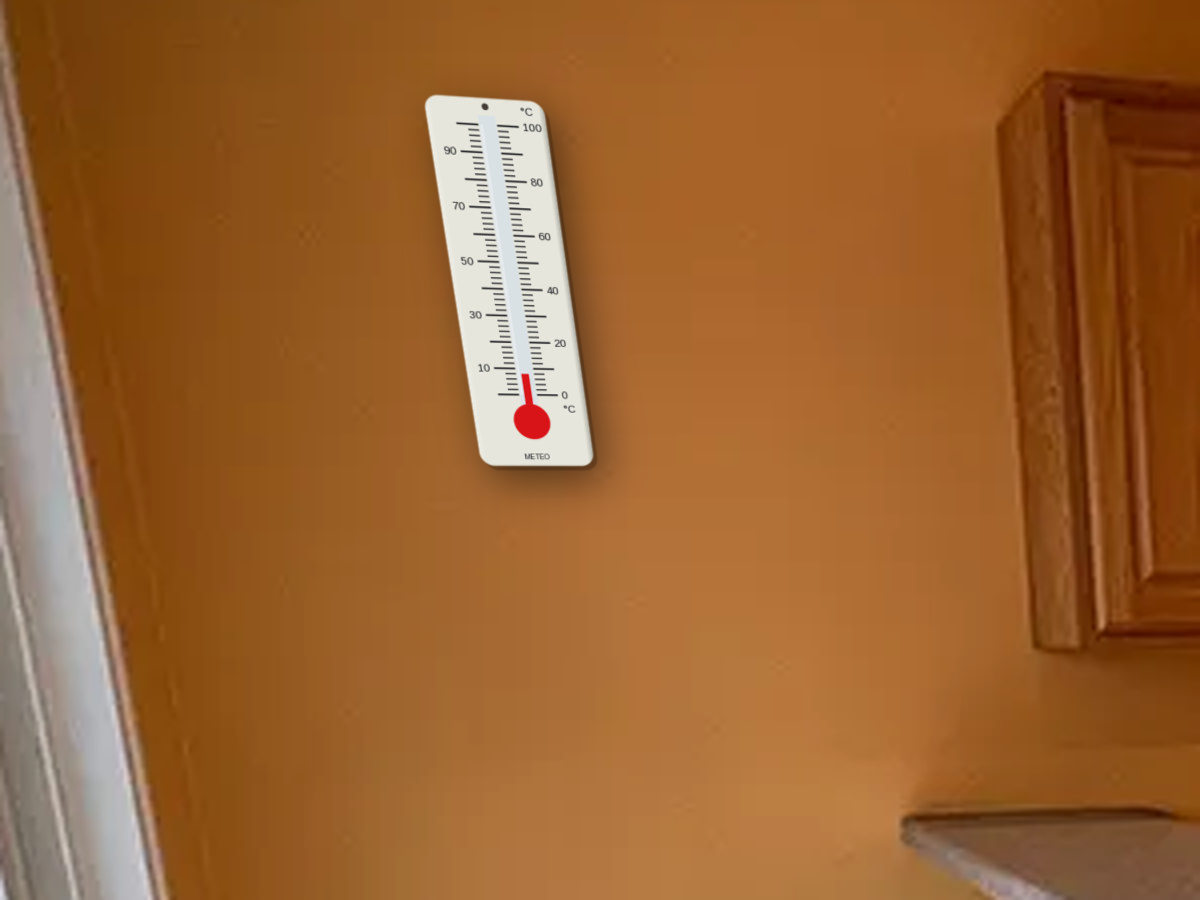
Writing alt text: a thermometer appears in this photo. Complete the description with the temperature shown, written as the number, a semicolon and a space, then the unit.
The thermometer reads 8; °C
